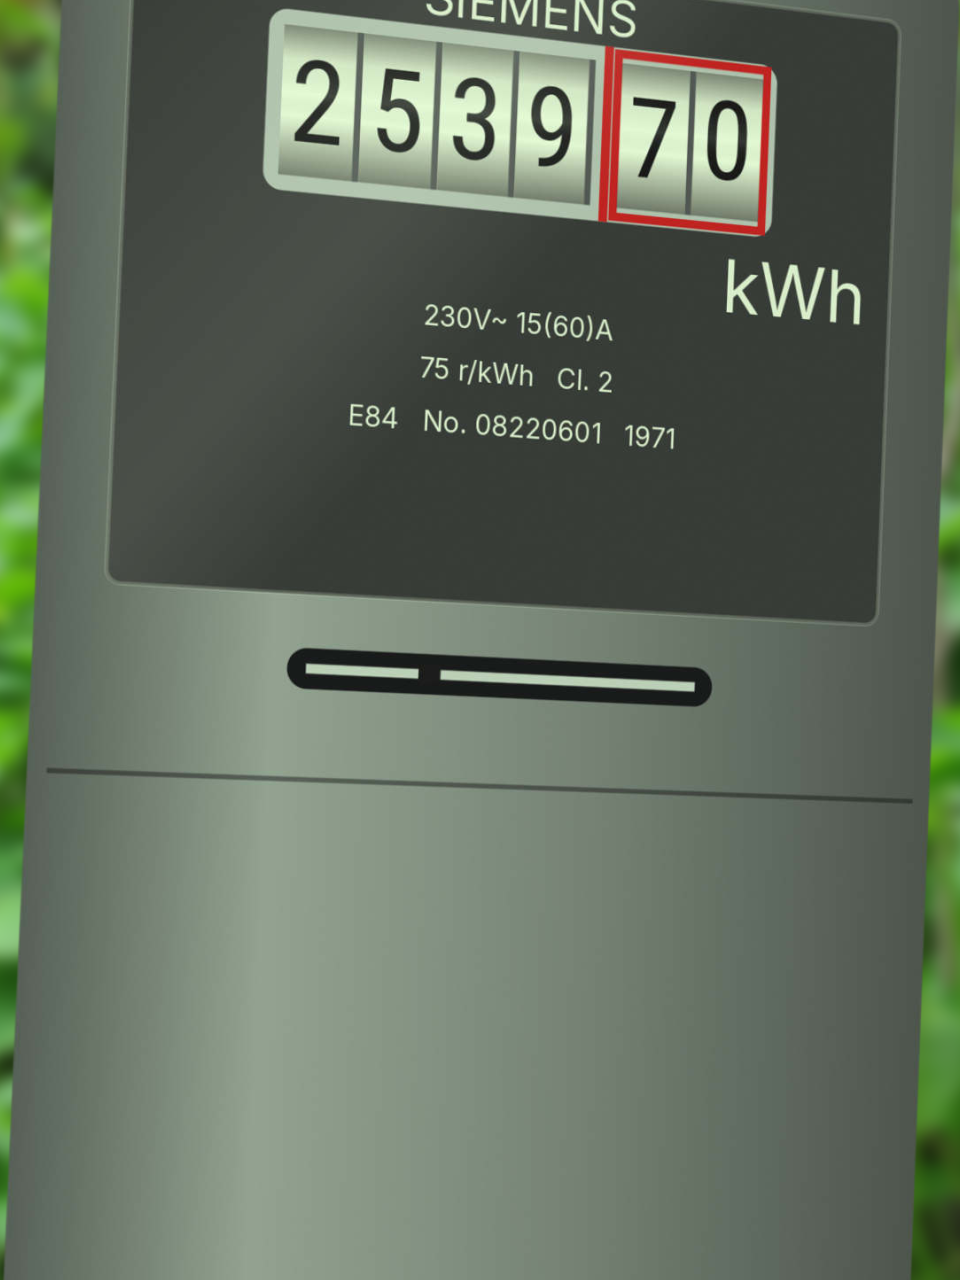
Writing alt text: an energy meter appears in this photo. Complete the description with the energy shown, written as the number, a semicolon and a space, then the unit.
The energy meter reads 2539.70; kWh
